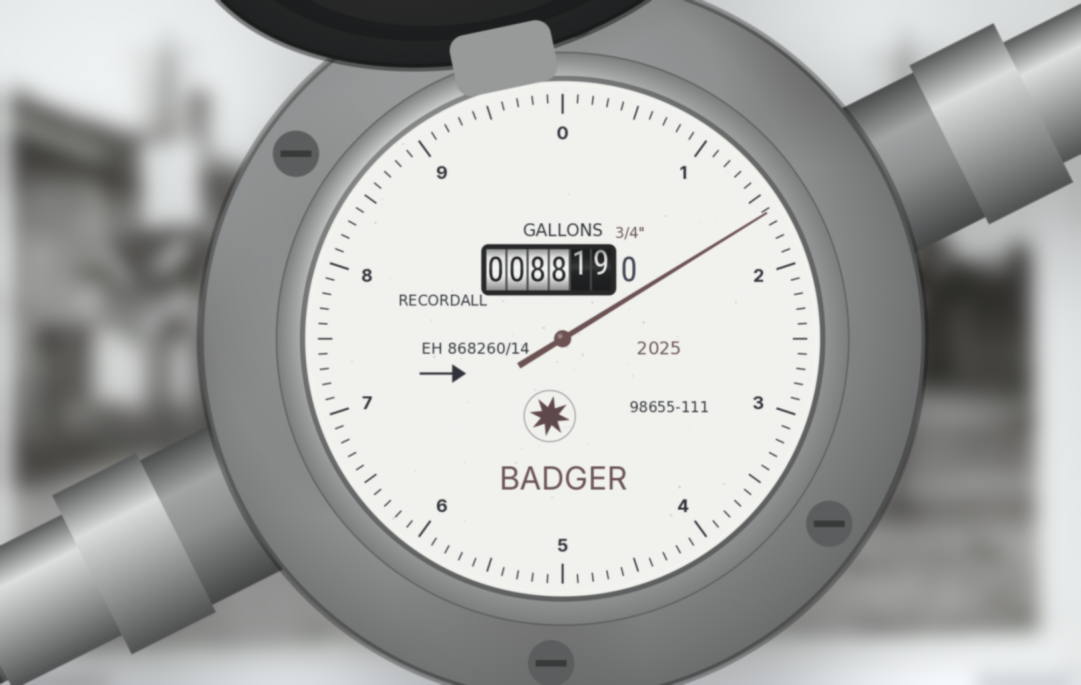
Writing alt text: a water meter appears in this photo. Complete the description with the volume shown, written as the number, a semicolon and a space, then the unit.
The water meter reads 88191.6; gal
